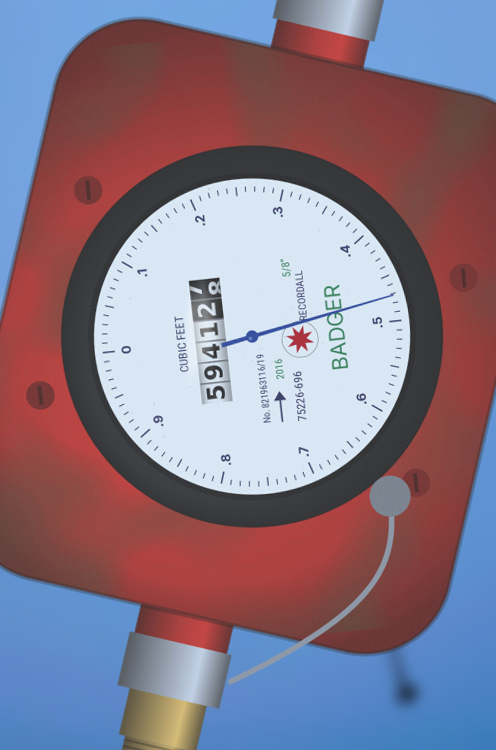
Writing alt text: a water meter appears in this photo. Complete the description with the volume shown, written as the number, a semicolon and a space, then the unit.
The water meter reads 594127.47; ft³
